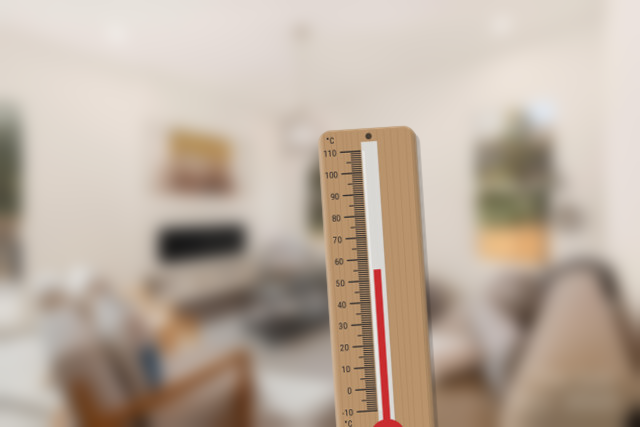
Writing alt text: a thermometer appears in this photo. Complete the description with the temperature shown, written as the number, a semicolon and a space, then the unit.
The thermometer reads 55; °C
